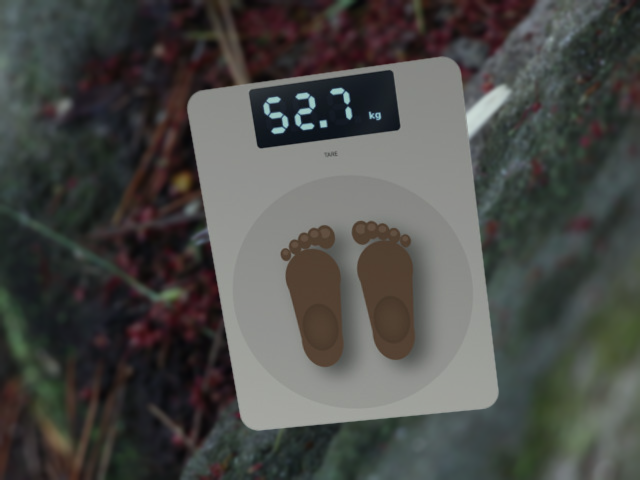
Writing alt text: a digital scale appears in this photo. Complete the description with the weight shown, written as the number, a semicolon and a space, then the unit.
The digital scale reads 52.7; kg
